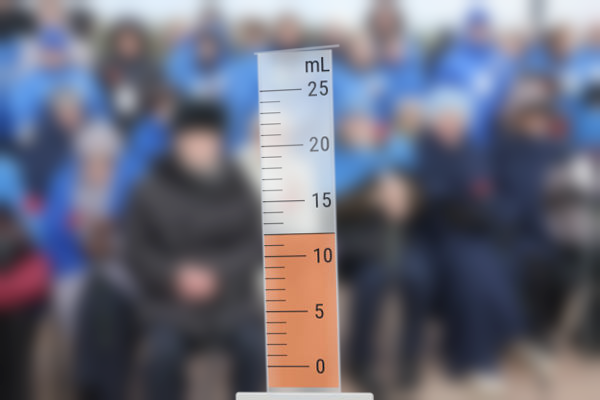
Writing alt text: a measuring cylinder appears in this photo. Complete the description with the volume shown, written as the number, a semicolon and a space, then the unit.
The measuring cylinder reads 12; mL
